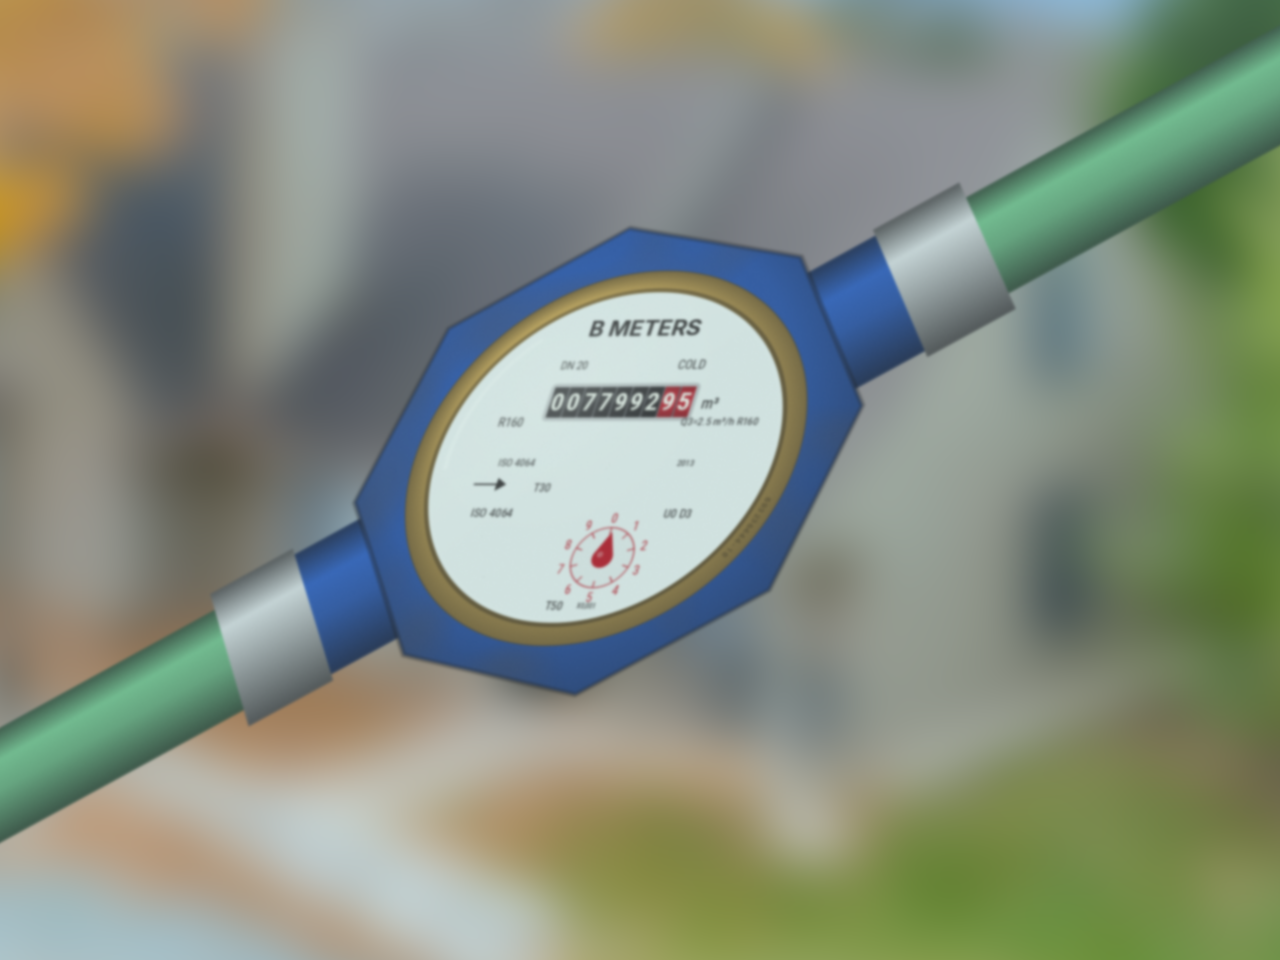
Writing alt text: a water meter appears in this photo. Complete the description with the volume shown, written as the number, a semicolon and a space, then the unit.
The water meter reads 77992.950; m³
